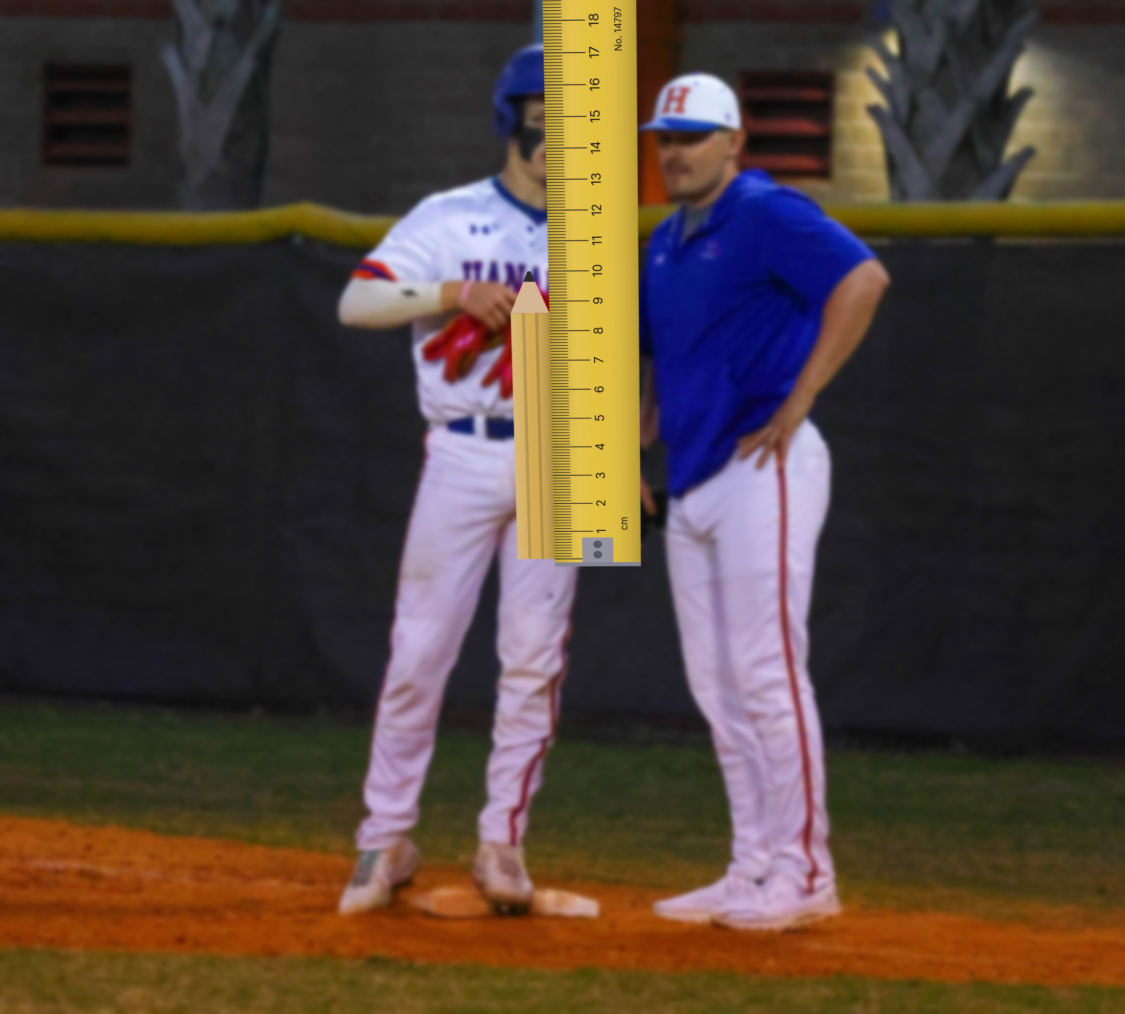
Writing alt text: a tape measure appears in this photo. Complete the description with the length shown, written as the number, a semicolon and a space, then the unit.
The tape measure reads 10; cm
